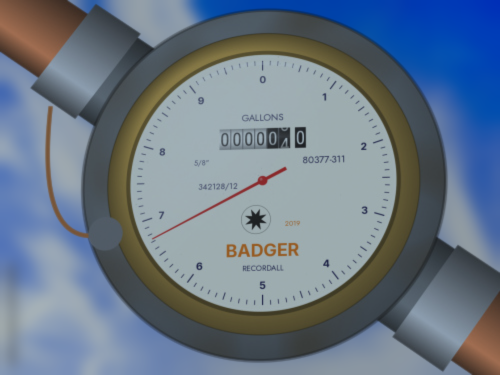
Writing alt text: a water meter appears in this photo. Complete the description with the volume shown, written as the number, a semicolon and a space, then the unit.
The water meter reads 36.7; gal
